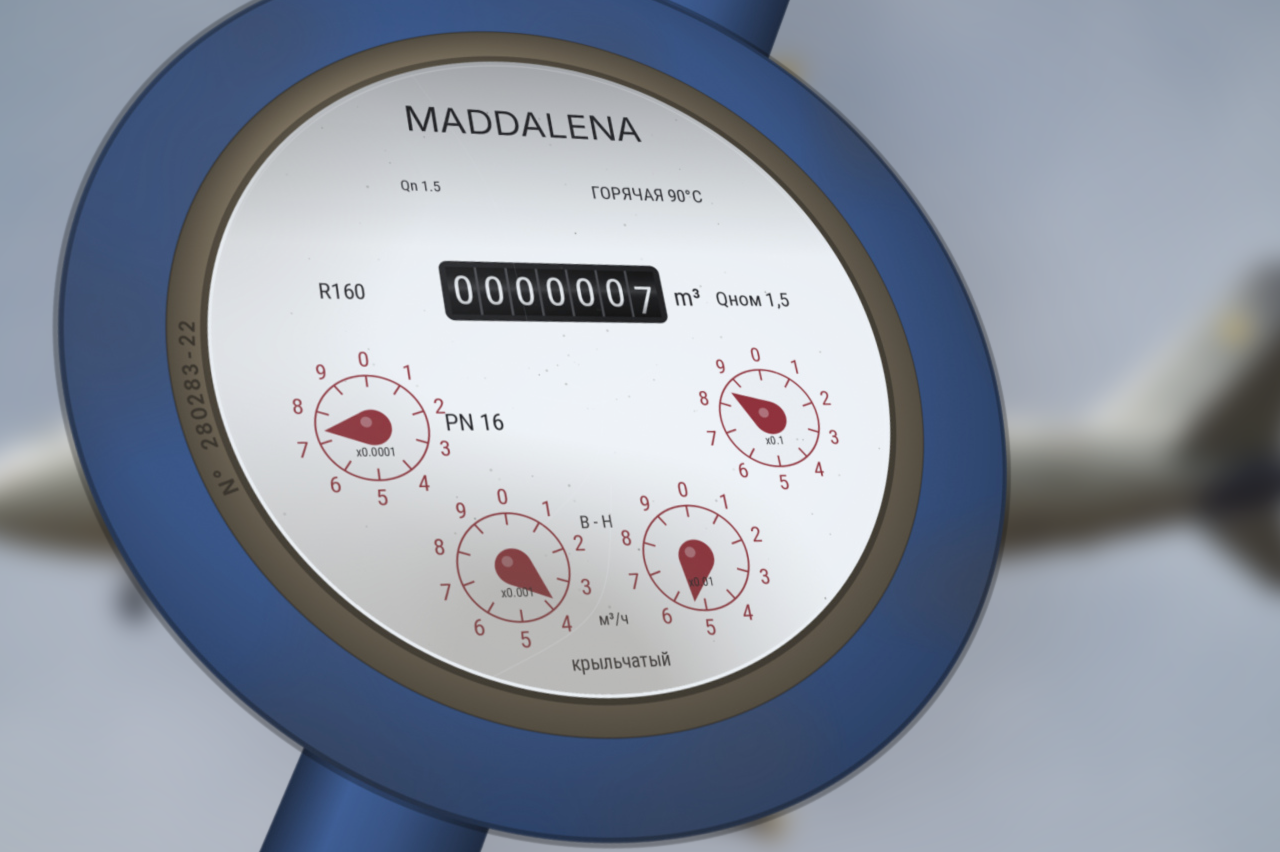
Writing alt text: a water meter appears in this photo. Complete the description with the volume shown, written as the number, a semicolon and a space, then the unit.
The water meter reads 6.8537; m³
